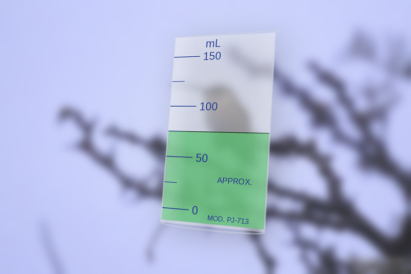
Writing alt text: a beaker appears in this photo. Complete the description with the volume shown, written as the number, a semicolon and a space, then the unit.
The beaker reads 75; mL
